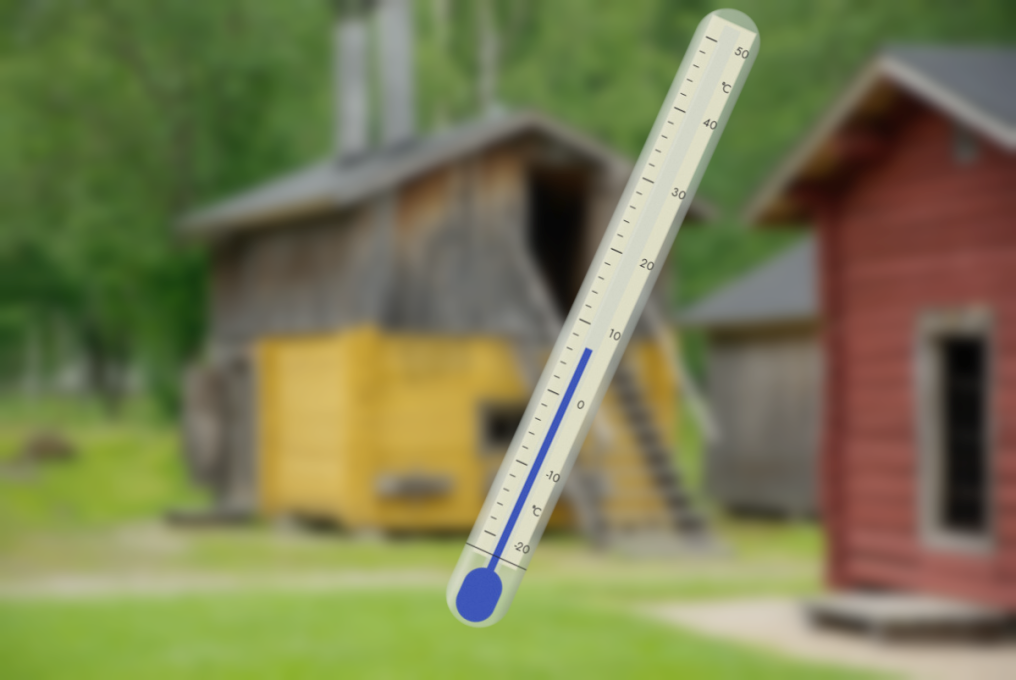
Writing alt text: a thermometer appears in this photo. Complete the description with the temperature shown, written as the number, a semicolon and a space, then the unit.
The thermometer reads 7; °C
